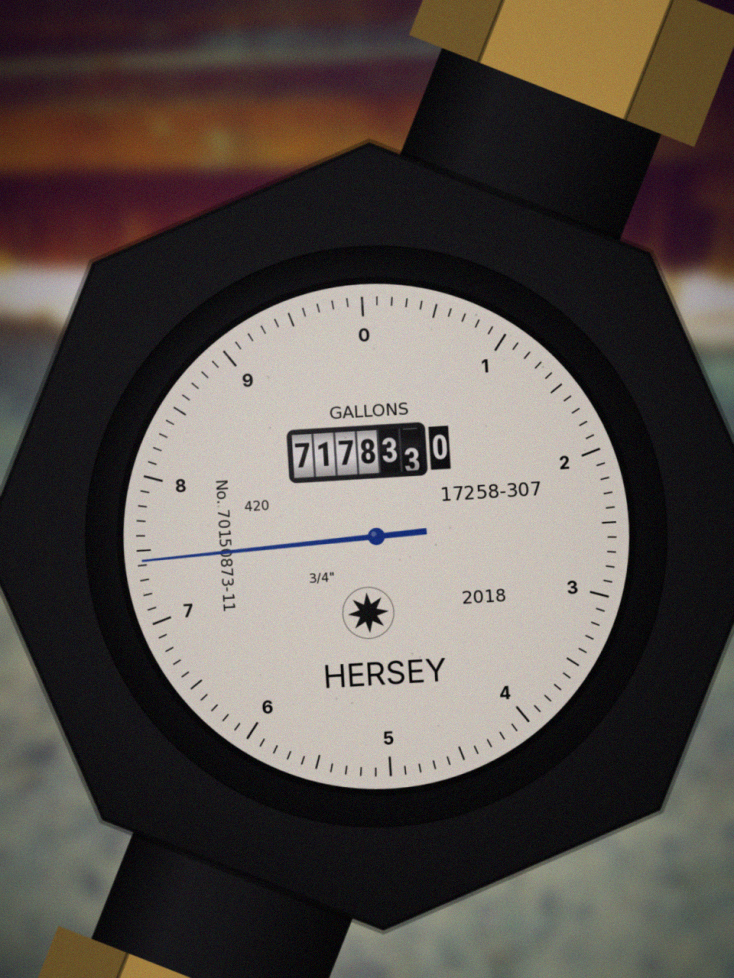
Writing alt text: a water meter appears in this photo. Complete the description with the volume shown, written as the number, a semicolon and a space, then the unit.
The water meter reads 7178327.4; gal
